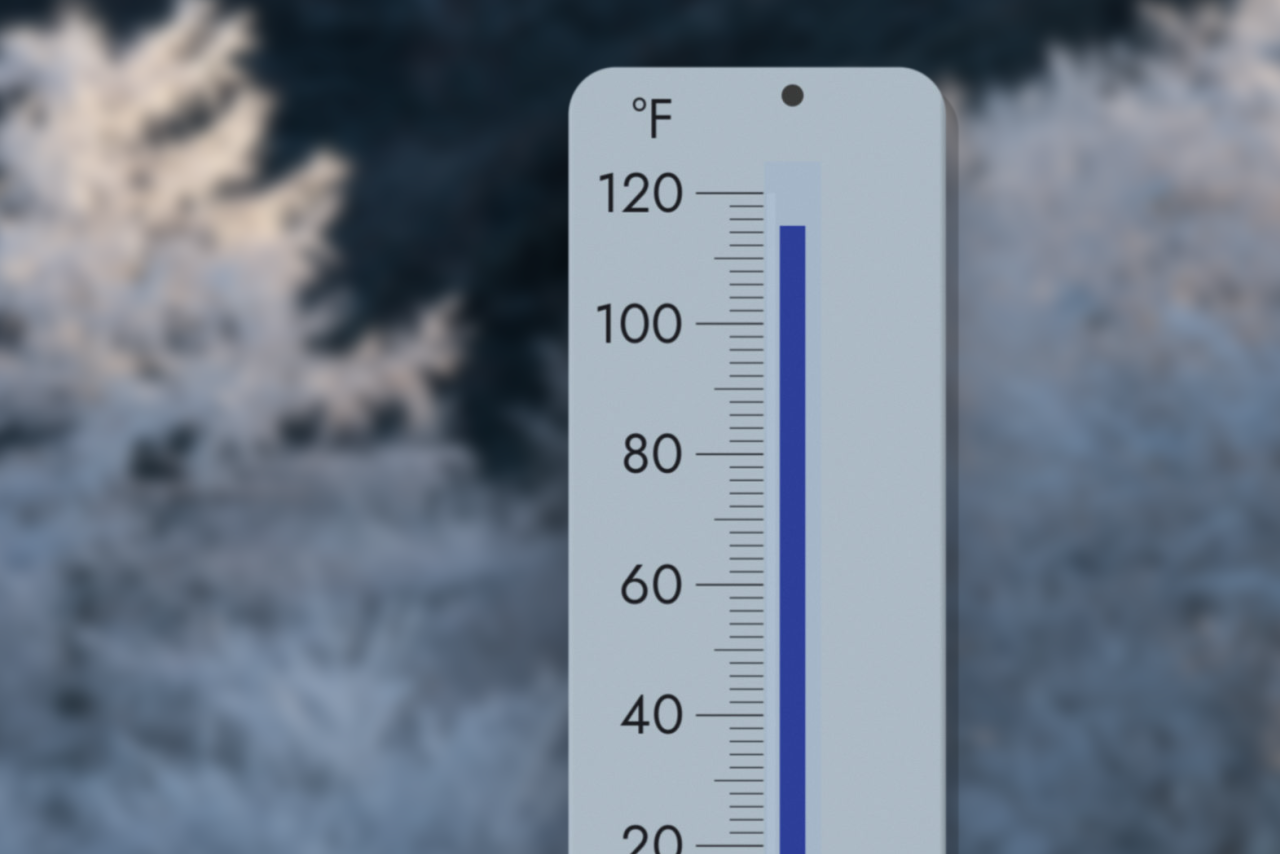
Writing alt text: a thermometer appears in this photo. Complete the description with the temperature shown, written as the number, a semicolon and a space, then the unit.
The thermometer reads 115; °F
